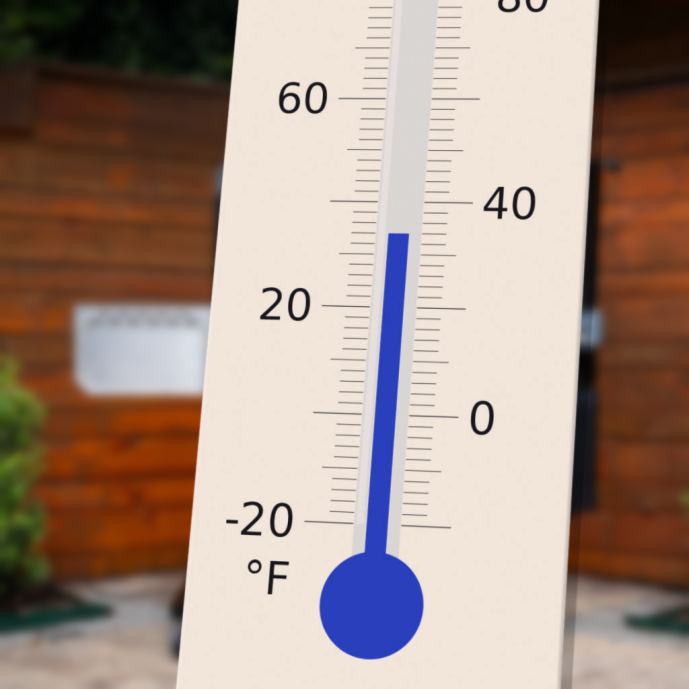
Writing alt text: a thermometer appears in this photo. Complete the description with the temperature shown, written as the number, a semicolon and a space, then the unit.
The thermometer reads 34; °F
